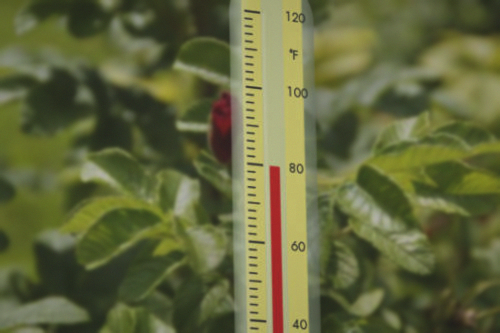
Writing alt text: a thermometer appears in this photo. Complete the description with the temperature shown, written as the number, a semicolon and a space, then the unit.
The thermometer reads 80; °F
